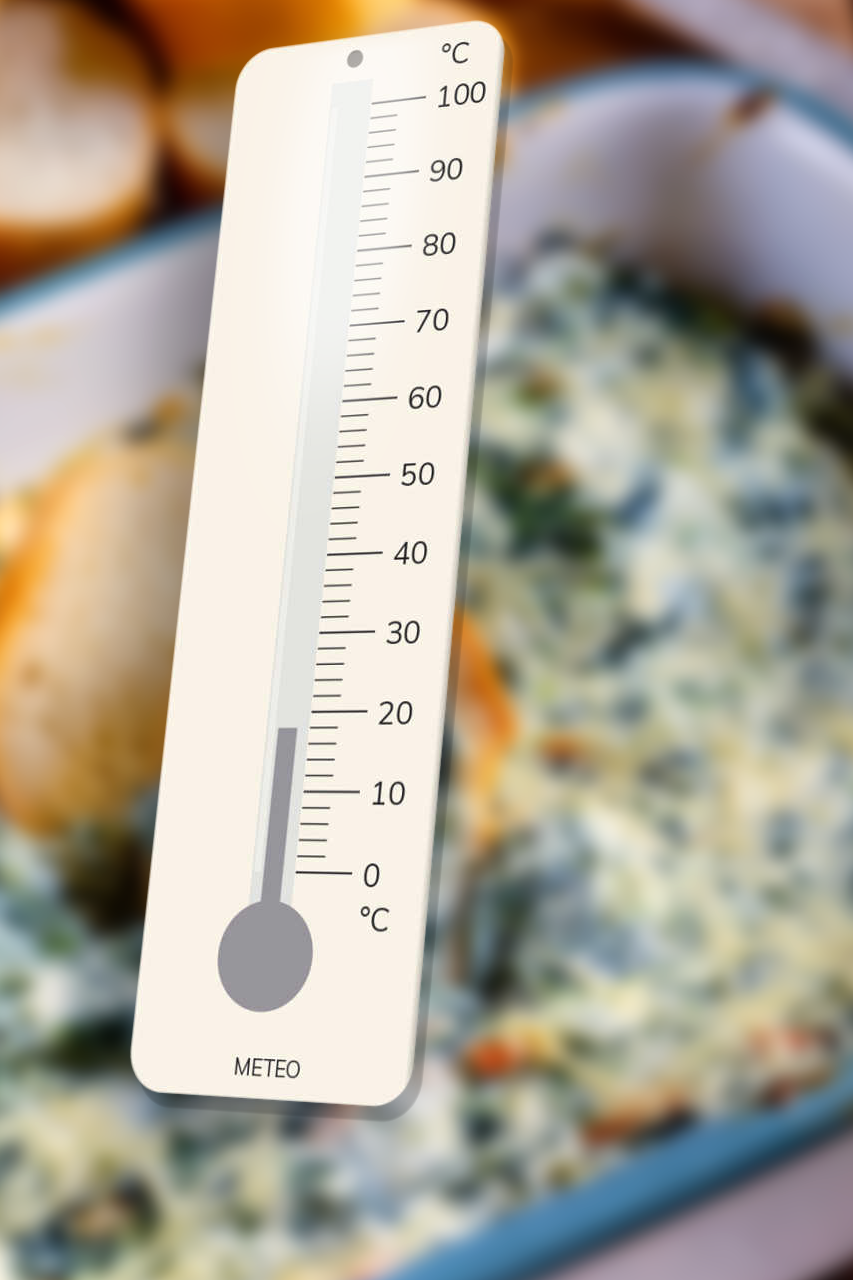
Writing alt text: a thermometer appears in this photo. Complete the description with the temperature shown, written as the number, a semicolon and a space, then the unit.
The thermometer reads 18; °C
